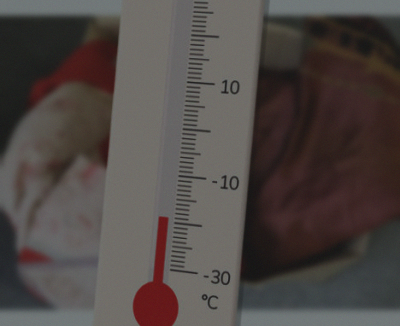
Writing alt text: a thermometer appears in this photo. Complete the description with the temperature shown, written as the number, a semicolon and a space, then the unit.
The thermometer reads -19; °C
